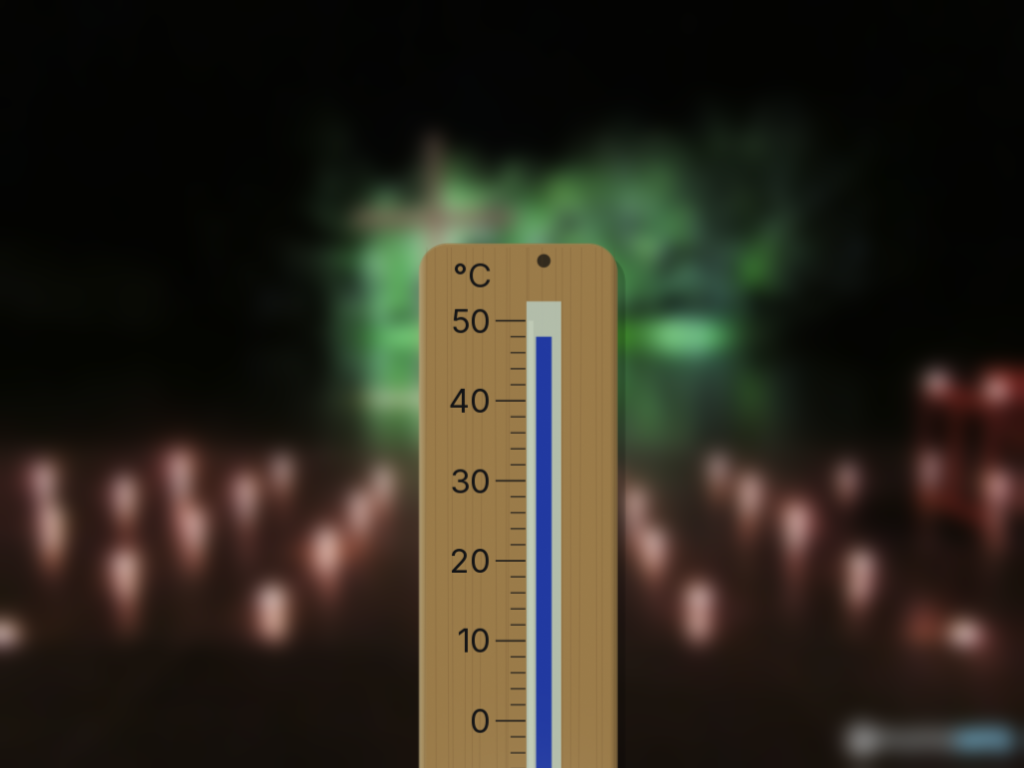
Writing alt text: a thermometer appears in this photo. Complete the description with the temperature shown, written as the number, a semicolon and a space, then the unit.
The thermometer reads 48; °C
